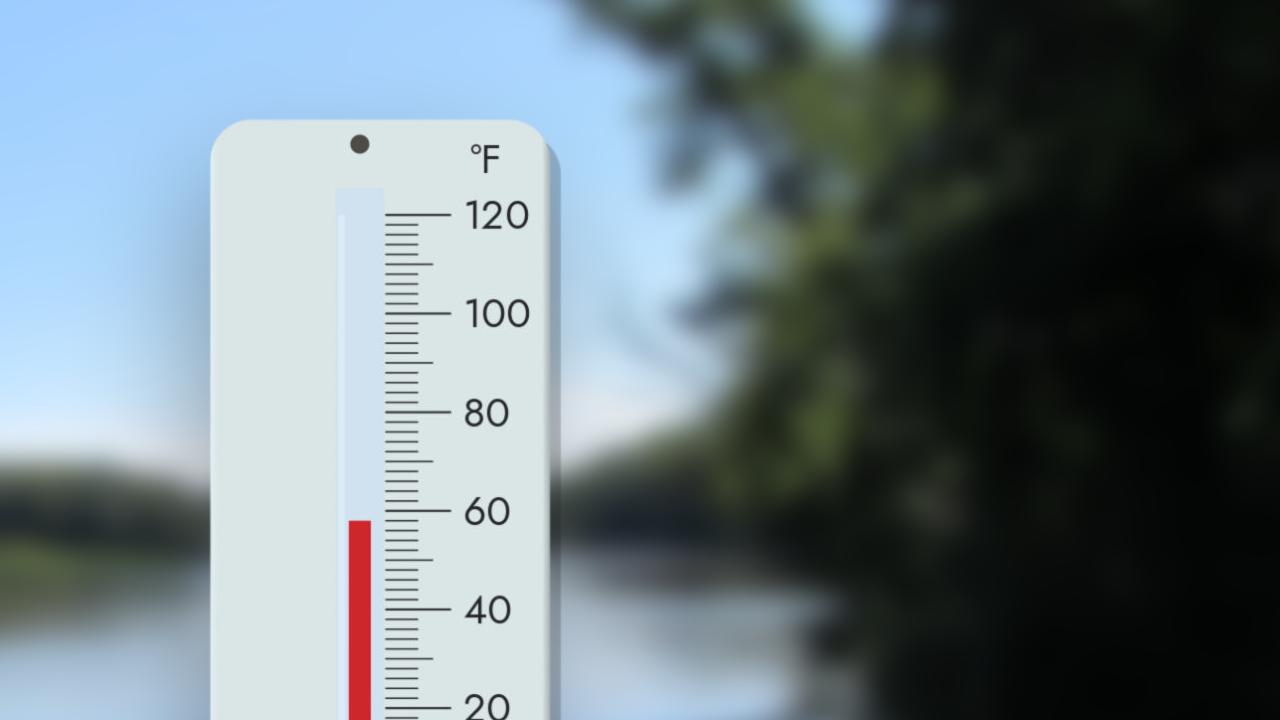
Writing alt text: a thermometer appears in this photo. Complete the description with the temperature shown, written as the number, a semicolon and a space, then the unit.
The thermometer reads 58; °F
